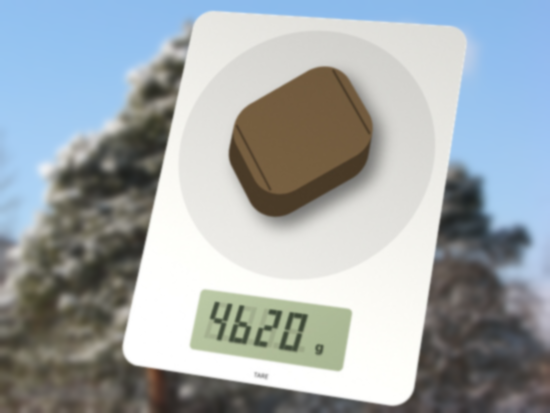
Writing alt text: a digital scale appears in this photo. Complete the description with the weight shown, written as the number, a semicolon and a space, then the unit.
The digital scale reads 4620; g
